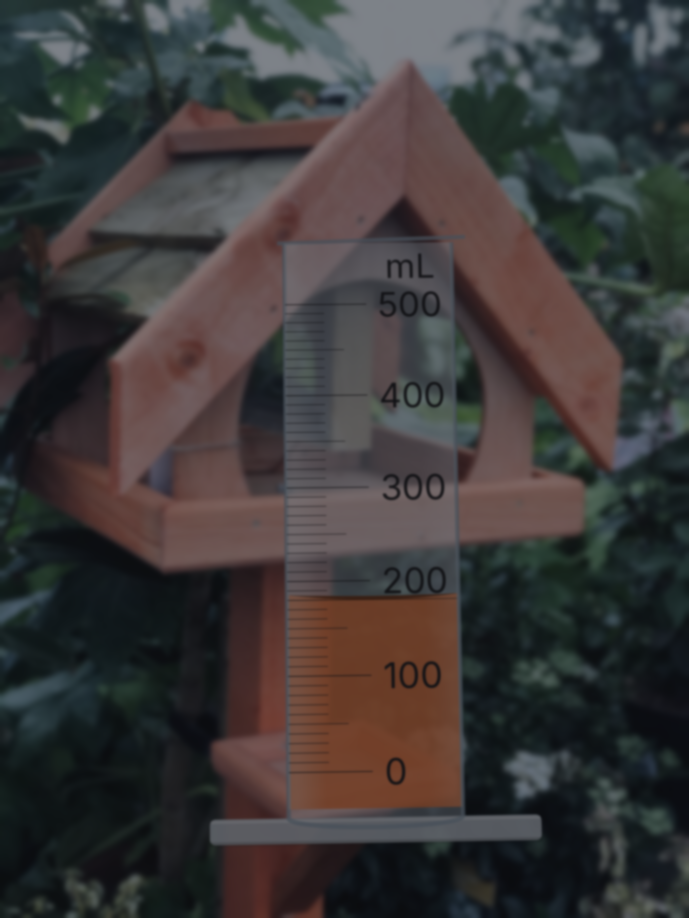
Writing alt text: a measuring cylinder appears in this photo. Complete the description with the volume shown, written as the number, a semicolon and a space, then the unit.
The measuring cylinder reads 180; mL
